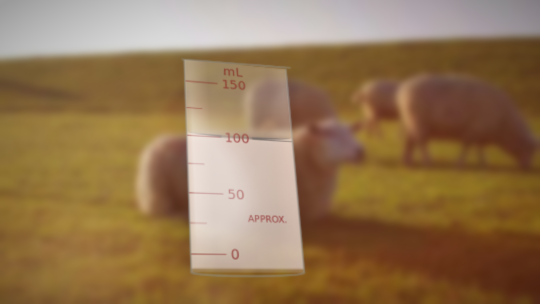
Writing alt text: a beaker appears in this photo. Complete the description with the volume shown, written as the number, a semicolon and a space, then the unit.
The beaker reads 100; mL
